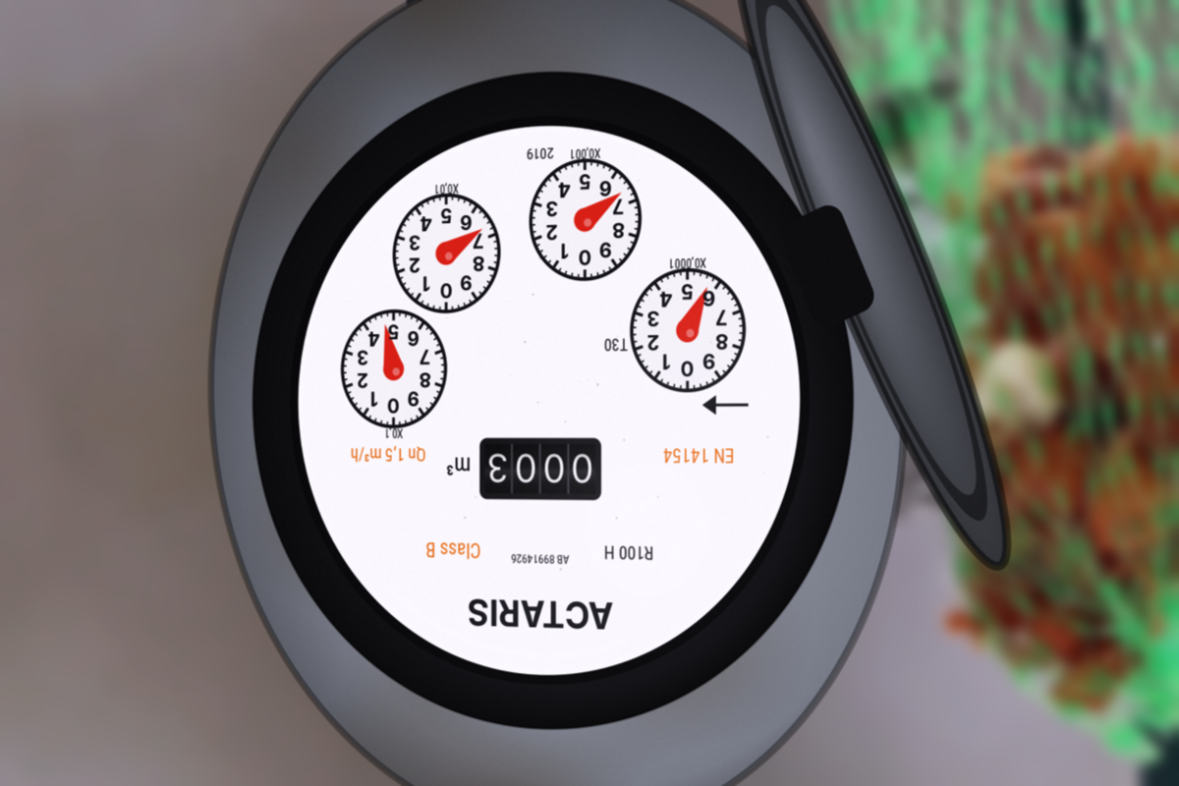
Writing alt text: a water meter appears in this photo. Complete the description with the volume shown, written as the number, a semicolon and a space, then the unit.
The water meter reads 3.4665; m³
